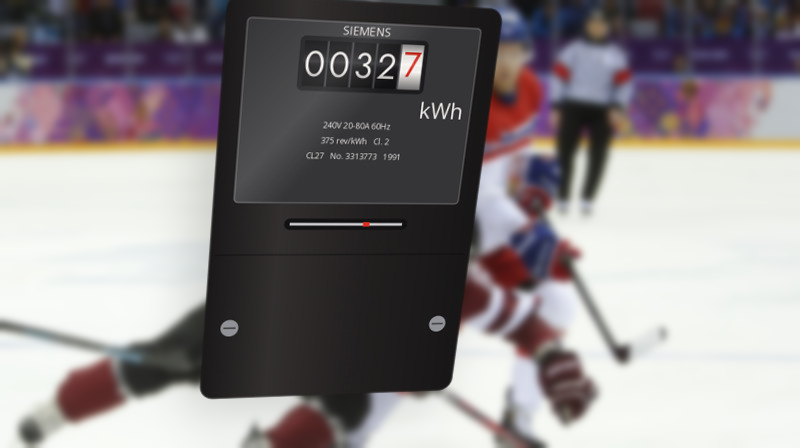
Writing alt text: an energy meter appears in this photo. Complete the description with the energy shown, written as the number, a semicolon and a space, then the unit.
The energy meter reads 32.7; kWh
